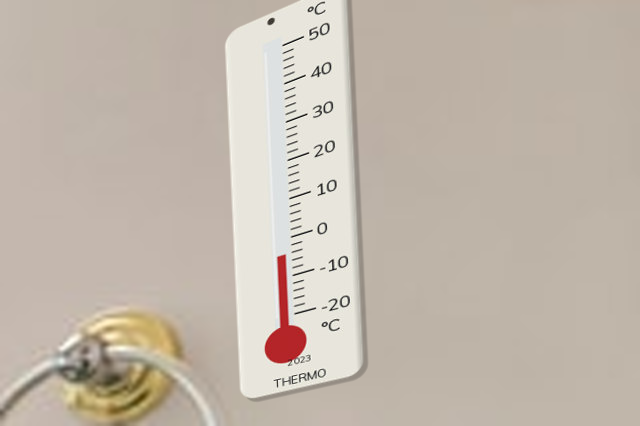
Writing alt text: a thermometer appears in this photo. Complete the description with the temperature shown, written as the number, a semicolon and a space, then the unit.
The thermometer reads -4; °C
